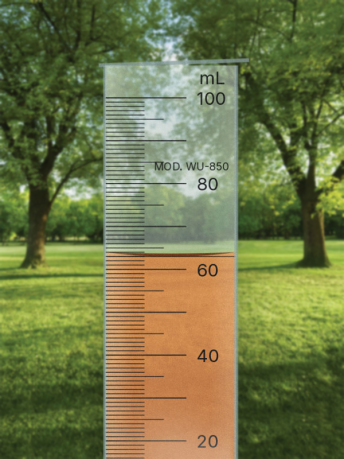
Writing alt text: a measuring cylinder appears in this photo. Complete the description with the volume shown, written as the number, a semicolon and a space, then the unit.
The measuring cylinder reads 63; mL
